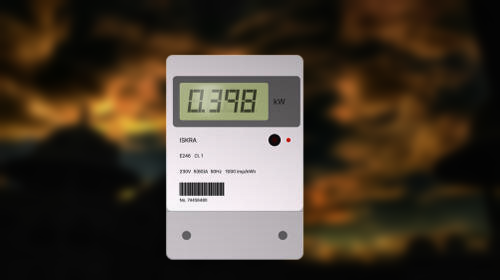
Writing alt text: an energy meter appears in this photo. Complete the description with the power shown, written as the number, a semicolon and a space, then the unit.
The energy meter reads 0.398; kW
